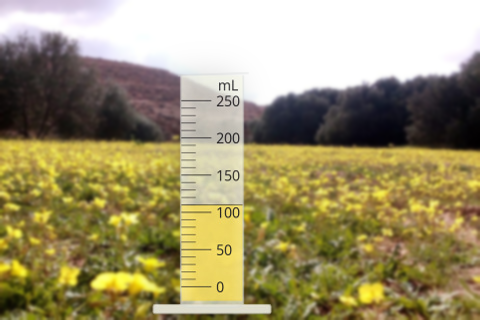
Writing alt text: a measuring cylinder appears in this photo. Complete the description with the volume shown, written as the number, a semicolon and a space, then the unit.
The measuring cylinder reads 110; mL
